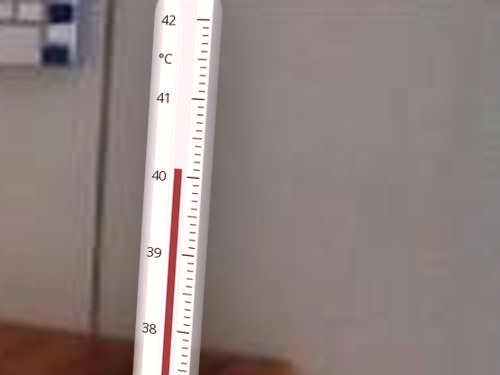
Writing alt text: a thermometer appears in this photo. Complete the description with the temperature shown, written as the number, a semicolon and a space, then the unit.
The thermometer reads 40.1; °C
